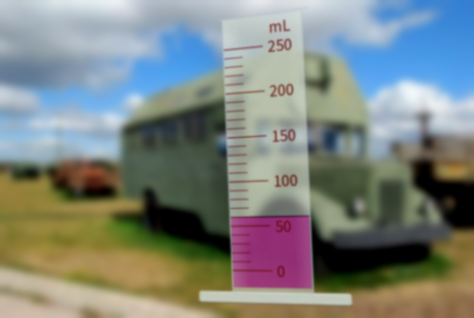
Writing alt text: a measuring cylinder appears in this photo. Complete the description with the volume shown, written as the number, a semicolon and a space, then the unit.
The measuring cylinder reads 60; mL
